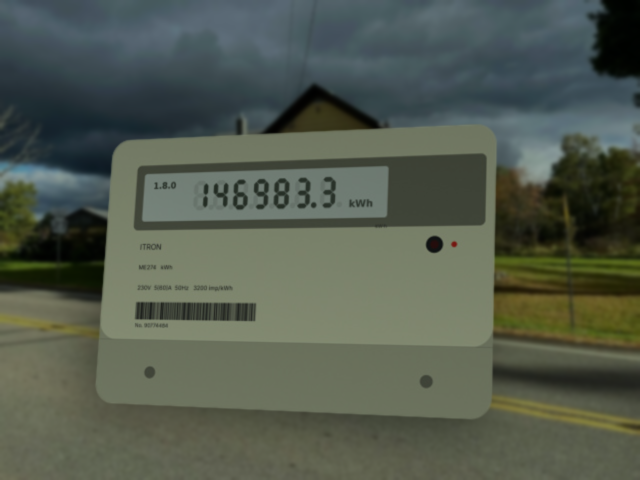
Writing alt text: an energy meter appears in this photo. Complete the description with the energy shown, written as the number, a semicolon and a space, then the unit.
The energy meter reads 146983.3; kWh
